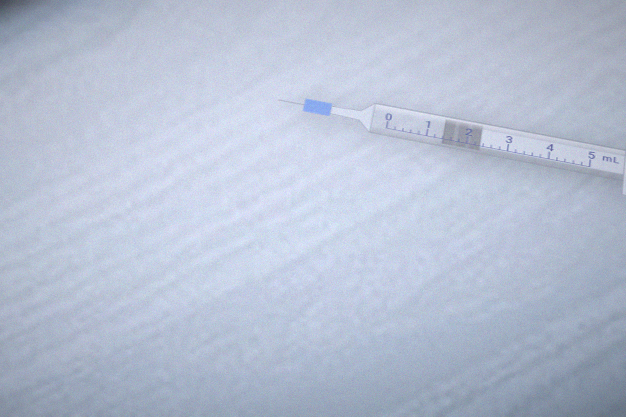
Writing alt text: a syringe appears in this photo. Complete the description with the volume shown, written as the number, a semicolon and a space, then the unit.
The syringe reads 1.4; mL
